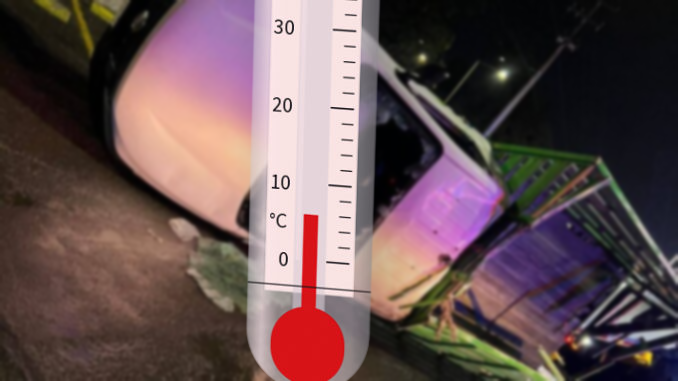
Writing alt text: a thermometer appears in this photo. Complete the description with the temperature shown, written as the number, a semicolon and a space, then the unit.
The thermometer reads 6; °C
